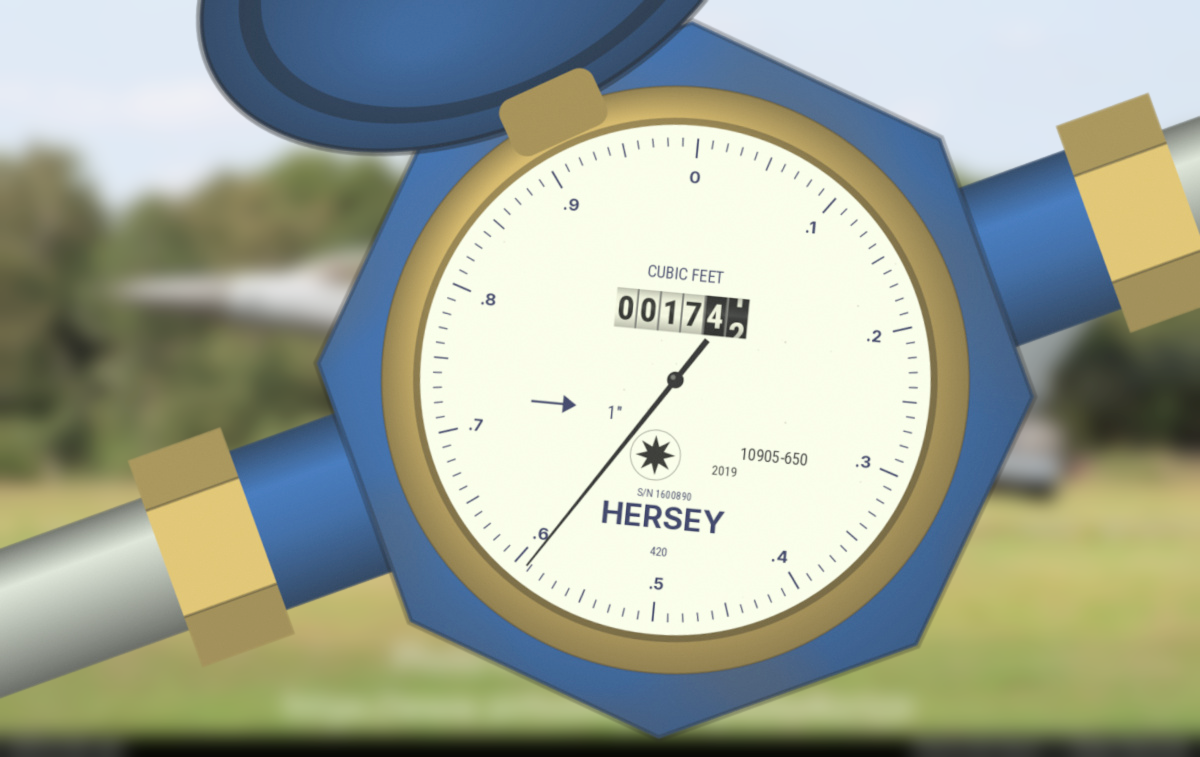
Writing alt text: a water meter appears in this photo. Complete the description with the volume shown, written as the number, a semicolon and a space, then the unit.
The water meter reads 1741.59; ft³
